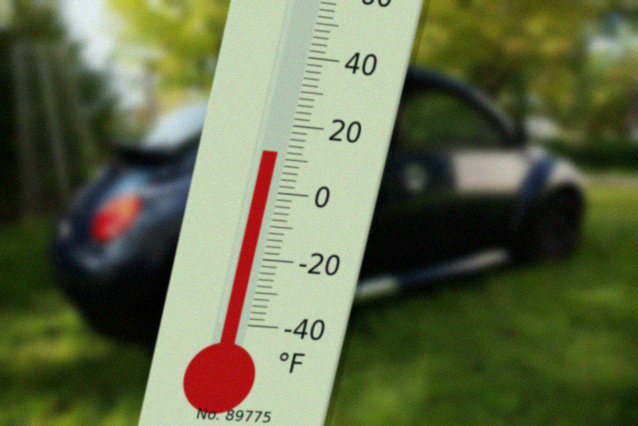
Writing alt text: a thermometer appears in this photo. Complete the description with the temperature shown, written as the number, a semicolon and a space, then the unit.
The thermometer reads 12; °F
